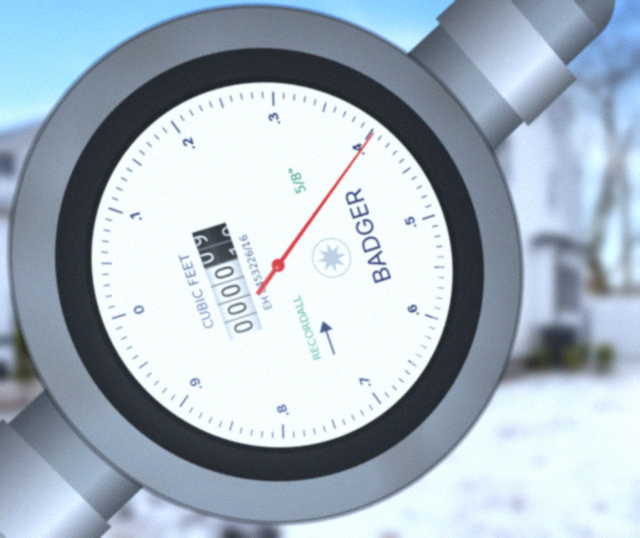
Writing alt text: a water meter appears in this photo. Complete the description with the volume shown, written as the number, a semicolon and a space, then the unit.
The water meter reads 9.40; ft³
